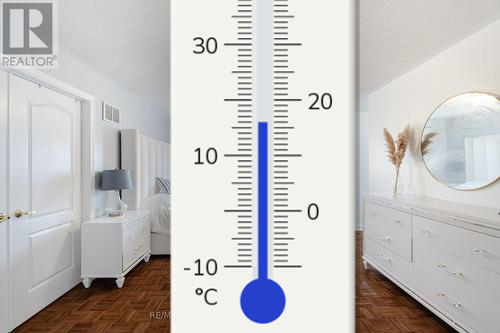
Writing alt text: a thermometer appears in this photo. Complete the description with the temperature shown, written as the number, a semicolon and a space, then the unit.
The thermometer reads 16; °C
